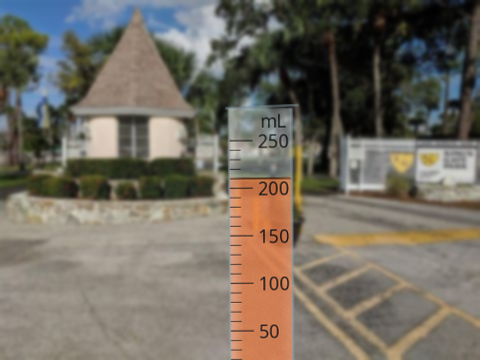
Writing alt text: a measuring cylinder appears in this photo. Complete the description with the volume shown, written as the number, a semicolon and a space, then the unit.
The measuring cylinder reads 210; mL
